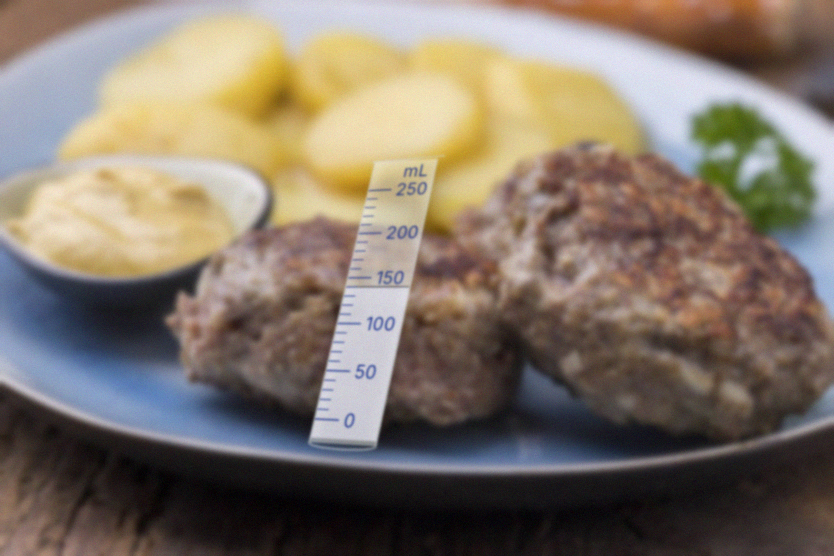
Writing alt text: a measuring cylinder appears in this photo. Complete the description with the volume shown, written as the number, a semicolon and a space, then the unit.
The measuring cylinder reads 140; mL
